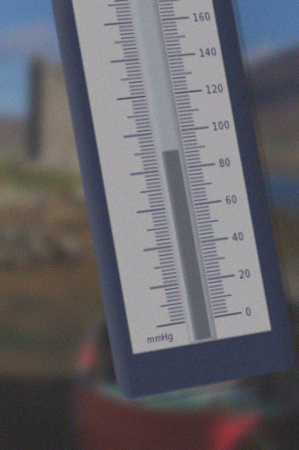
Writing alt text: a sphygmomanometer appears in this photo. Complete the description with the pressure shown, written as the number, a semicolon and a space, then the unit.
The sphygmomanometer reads 90; mmHg
